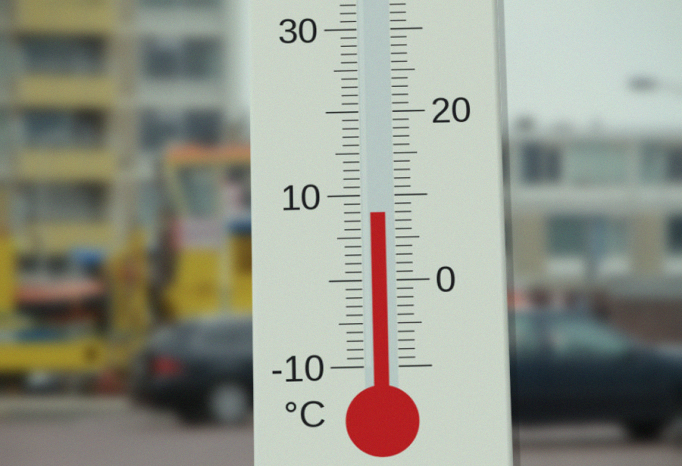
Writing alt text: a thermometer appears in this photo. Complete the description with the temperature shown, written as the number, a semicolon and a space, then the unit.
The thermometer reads 8; °C
